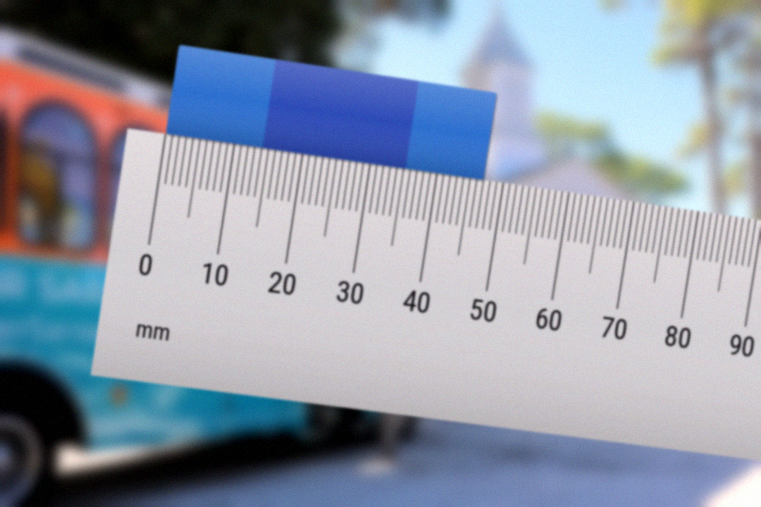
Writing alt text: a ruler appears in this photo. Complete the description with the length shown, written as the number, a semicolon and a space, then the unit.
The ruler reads 47; mm
